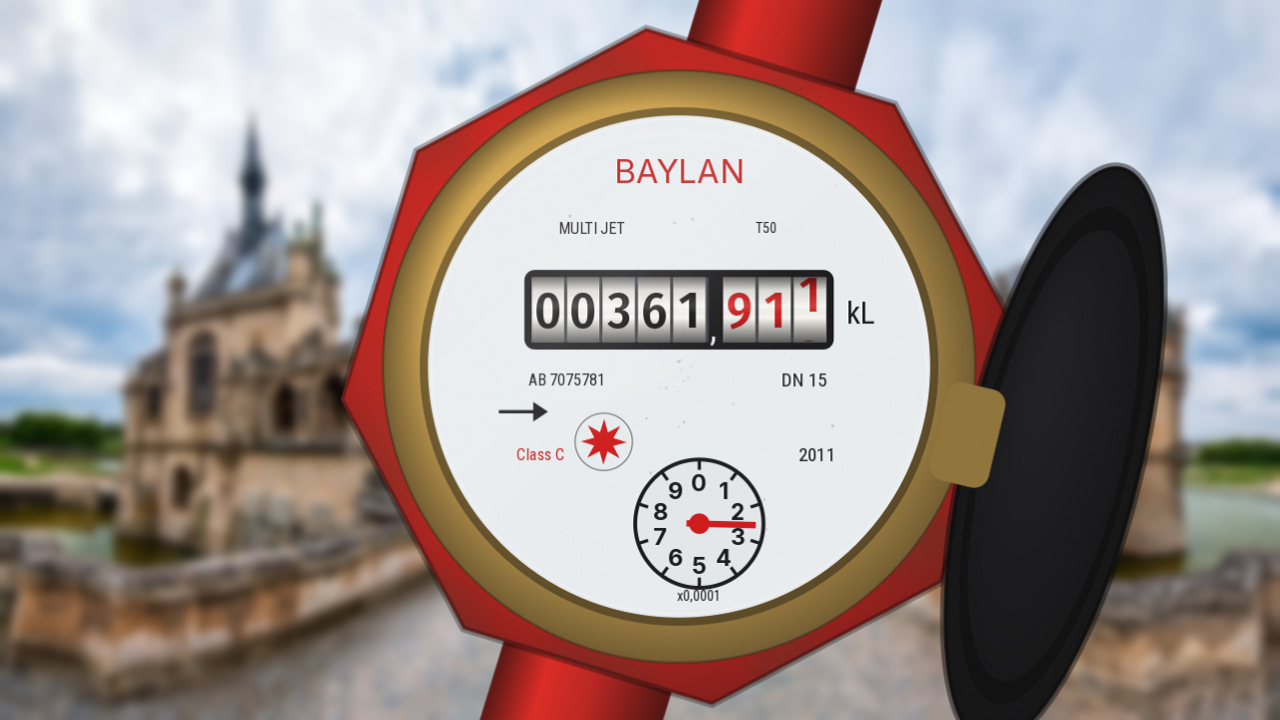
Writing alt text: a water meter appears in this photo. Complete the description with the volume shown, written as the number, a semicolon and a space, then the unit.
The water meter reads 361.9112; kL
